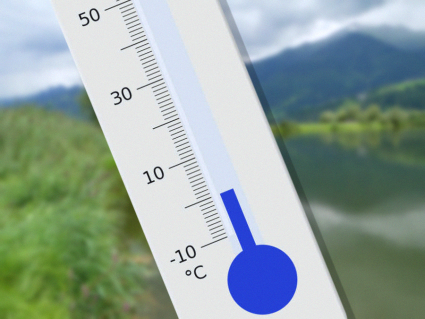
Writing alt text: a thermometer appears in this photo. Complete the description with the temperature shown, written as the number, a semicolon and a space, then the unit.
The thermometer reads 0; °C
